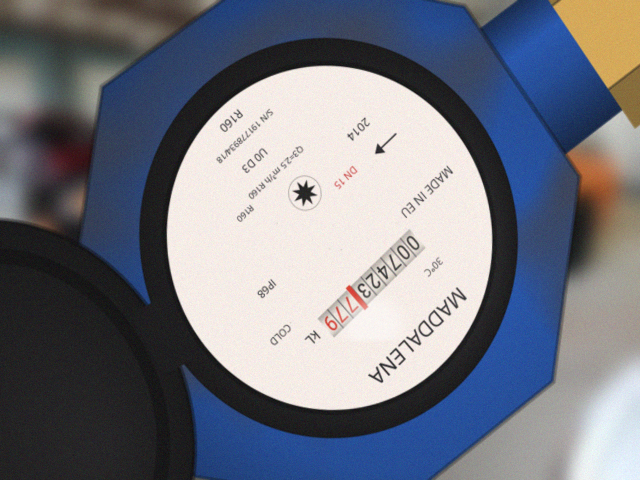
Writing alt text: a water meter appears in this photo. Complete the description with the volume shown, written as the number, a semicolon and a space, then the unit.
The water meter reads 7423.779; kL
